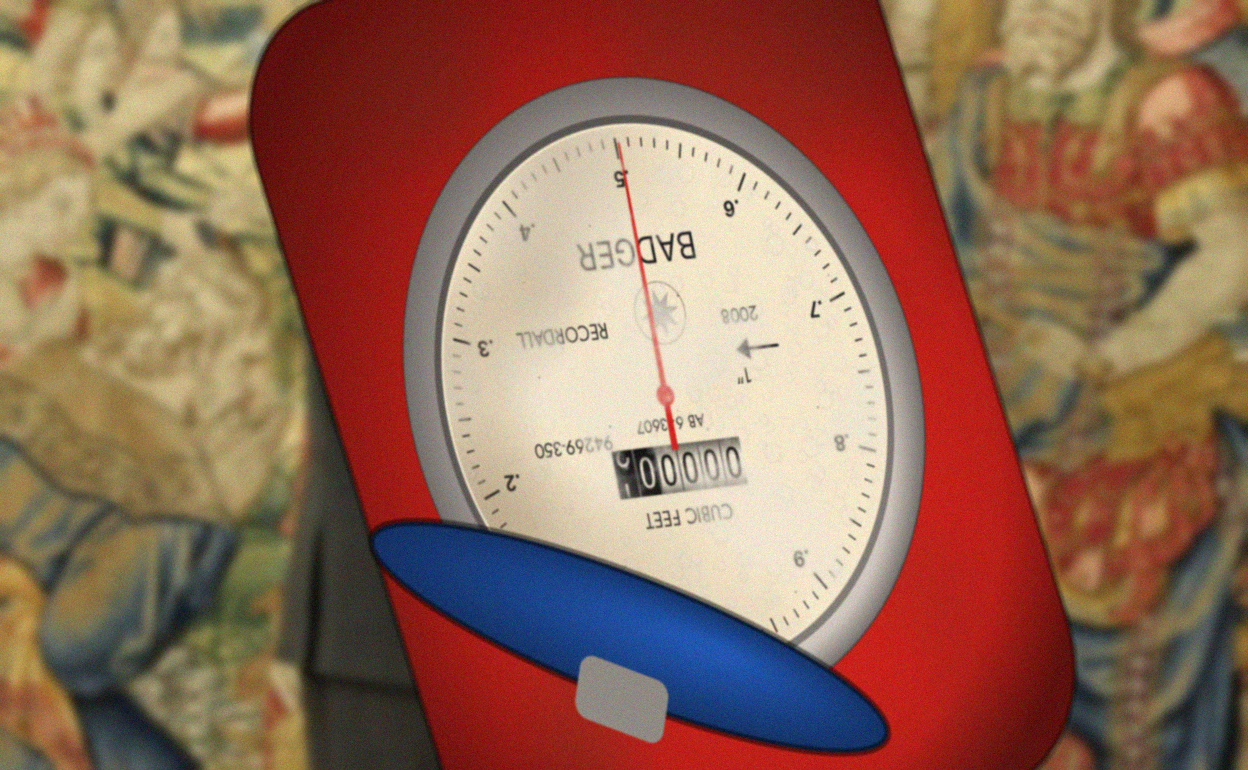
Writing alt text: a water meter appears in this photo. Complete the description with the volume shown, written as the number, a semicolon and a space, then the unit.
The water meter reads 1.50; ft³
